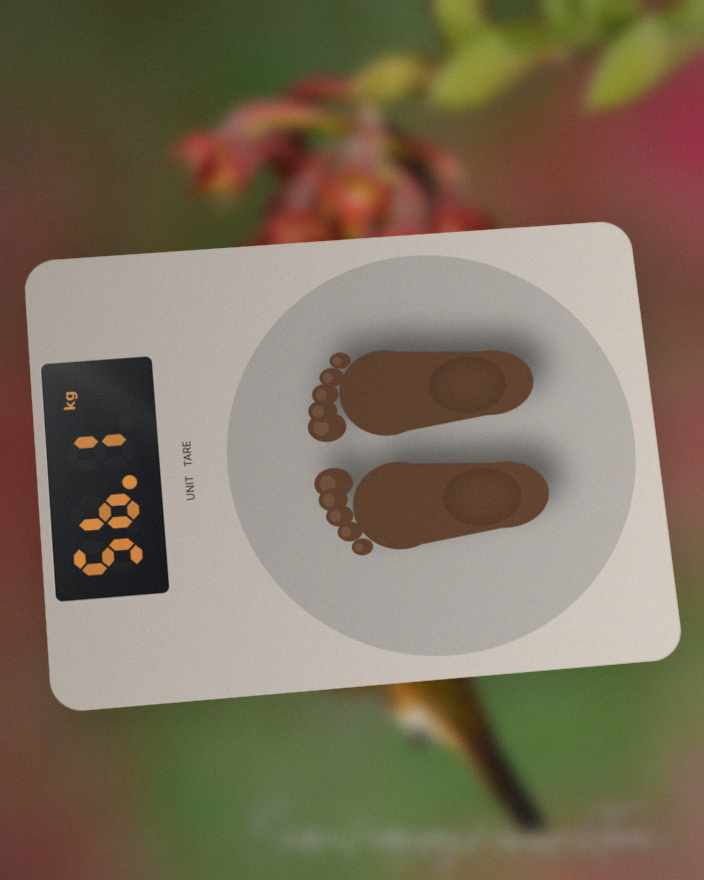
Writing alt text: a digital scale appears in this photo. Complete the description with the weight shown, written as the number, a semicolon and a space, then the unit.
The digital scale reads 56.1; kg
